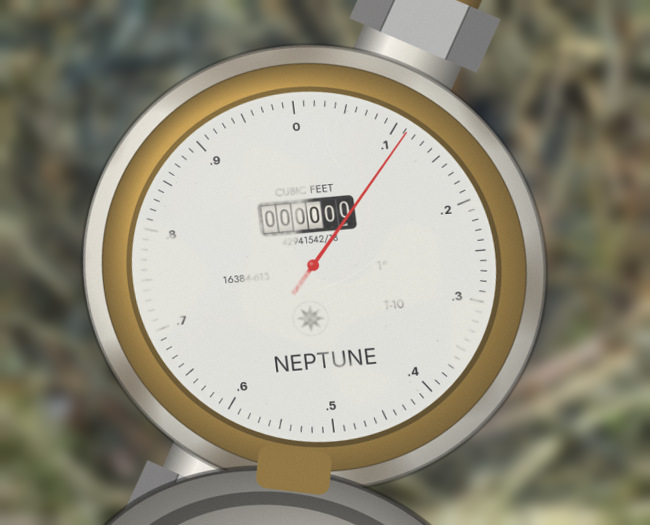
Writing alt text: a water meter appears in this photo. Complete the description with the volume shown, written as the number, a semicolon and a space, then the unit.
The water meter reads 0.11; ft³
